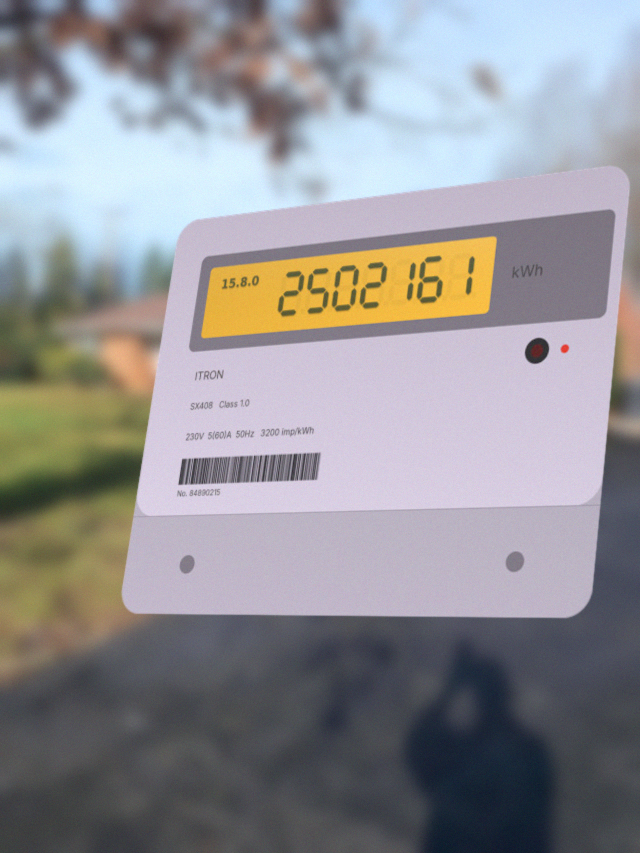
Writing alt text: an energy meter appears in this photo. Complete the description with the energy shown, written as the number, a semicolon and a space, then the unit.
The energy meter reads 2502161; kWh
